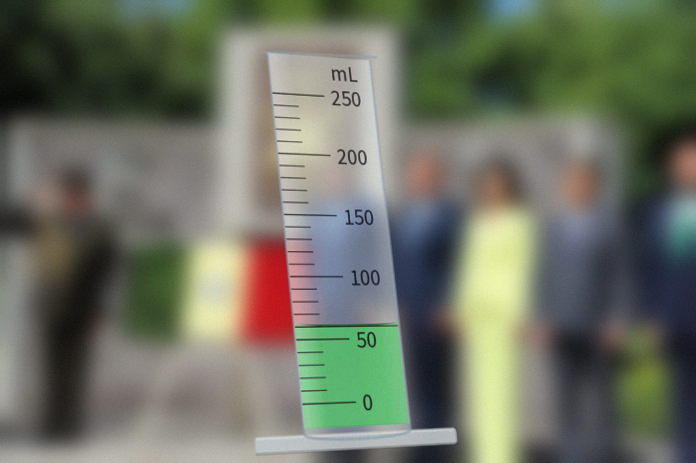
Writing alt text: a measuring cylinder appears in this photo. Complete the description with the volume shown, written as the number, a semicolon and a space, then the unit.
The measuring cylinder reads 60; mL
